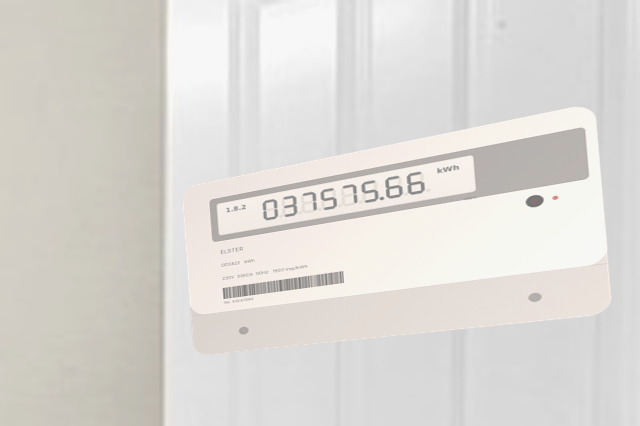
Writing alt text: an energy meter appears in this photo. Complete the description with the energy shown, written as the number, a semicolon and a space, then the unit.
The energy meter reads 37575.66; kWh
